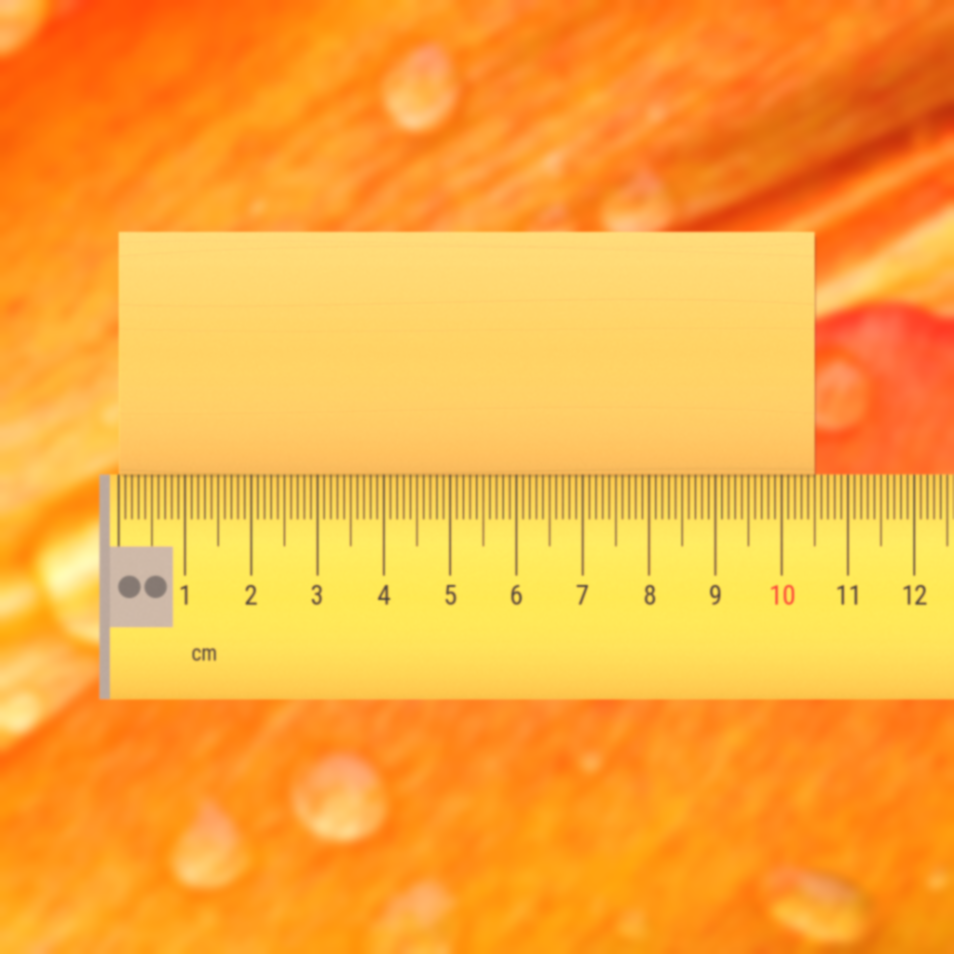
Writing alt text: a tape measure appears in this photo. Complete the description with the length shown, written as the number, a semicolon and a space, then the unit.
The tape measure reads 10.5; cm
